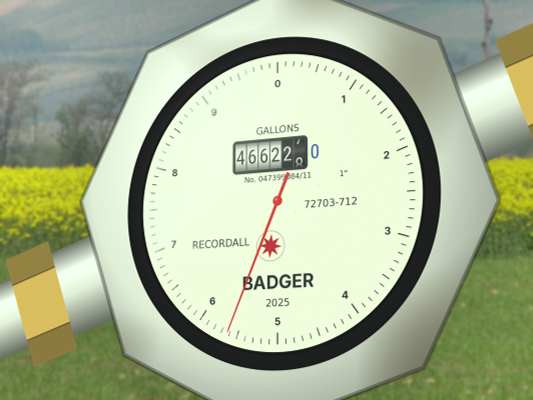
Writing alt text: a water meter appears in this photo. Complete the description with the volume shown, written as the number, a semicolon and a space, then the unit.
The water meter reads 4662275.6; gal
